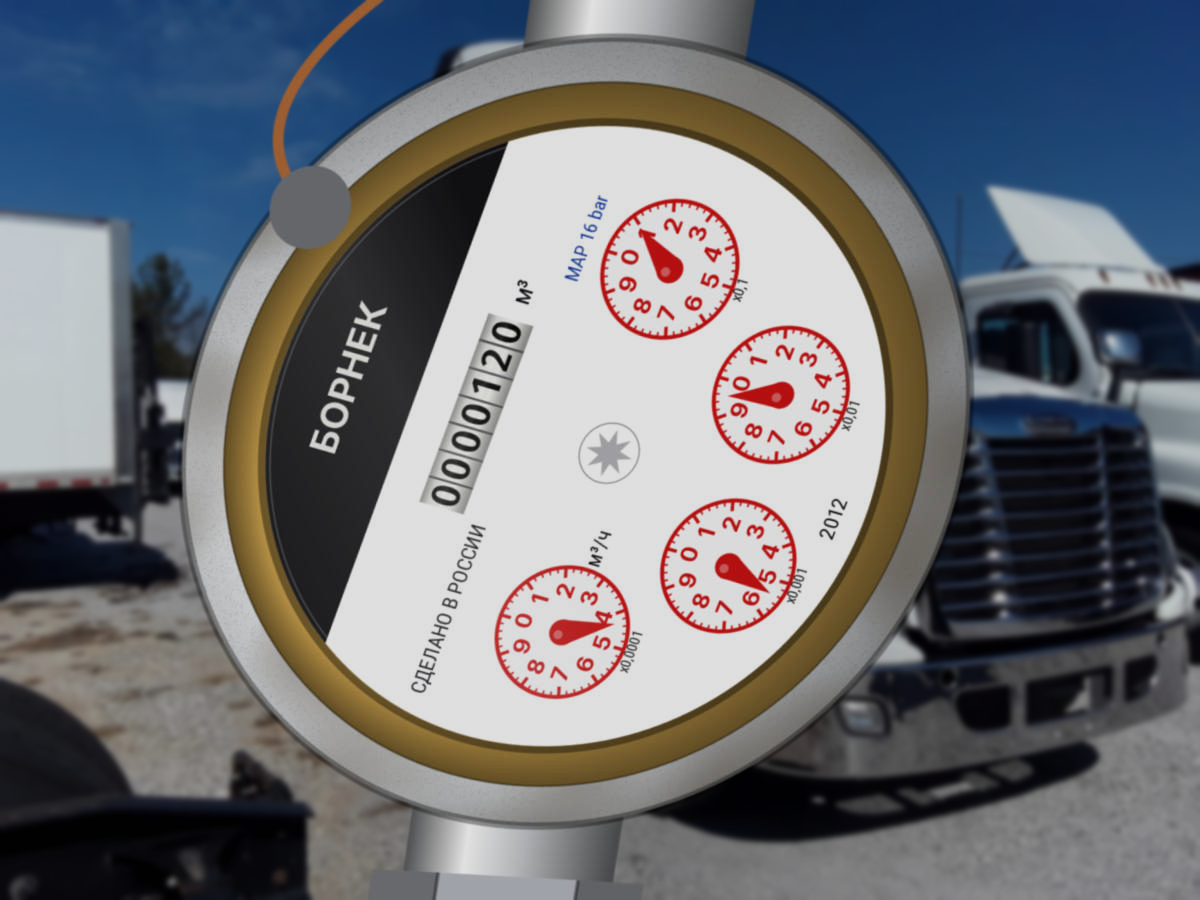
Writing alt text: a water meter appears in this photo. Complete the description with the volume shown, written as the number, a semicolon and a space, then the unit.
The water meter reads 120.0954; m³
